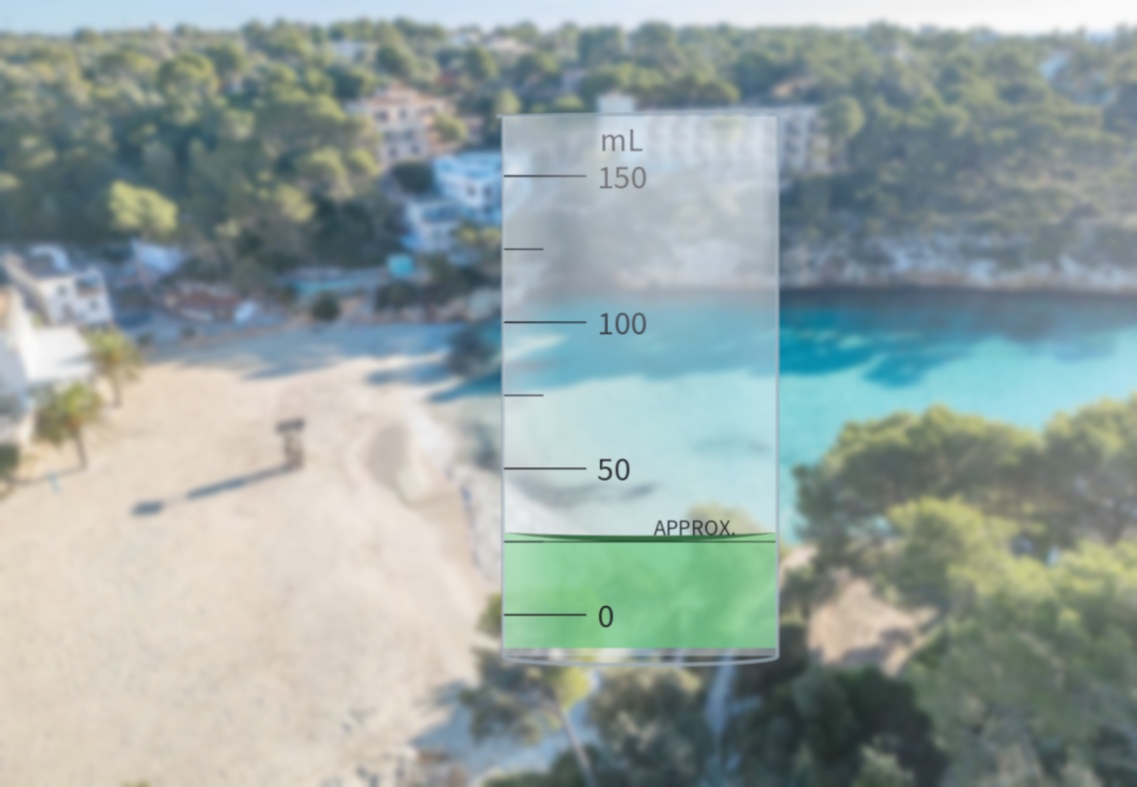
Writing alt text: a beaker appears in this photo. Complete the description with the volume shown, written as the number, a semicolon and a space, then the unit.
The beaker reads 25; mL
